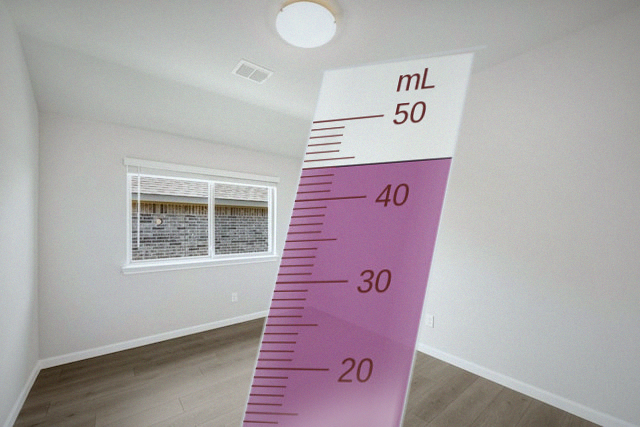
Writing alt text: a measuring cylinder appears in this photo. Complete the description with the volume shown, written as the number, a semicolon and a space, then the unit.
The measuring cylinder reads 44; mL
